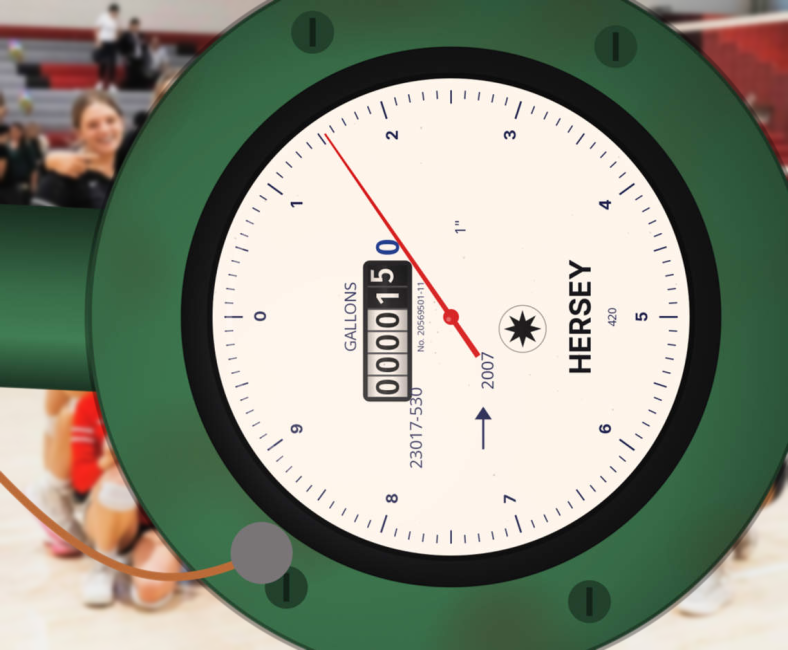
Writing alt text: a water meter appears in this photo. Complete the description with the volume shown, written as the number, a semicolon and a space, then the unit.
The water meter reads 151.5; gal
